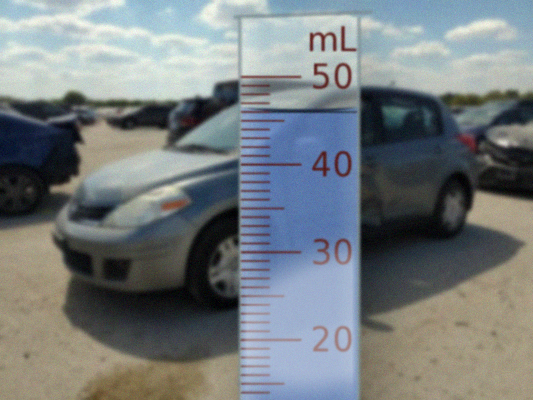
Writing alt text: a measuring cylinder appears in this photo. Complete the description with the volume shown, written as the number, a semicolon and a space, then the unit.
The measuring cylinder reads 46; mL
